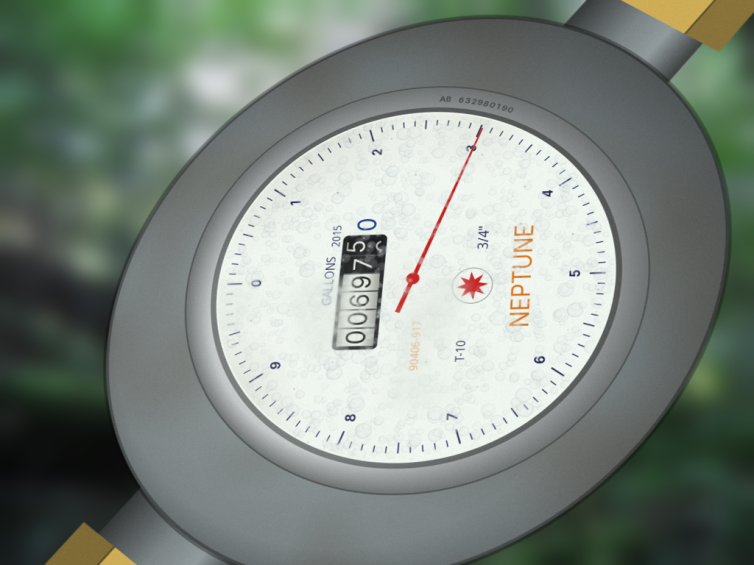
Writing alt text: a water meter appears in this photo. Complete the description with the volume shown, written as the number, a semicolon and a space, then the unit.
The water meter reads 69753.0; gal
